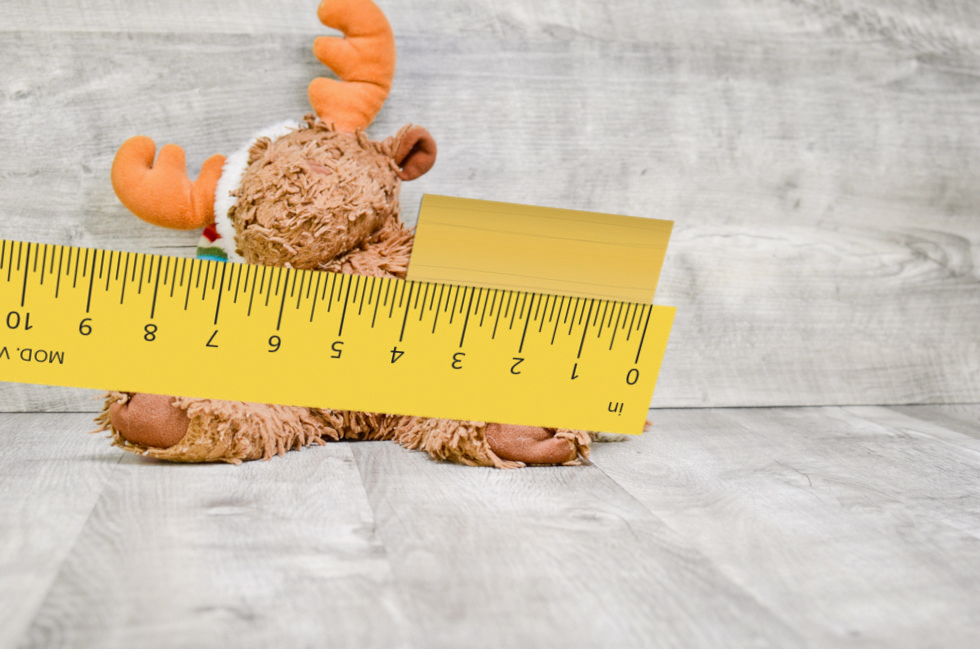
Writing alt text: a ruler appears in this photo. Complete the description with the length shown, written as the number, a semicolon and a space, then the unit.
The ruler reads 4.125; in
